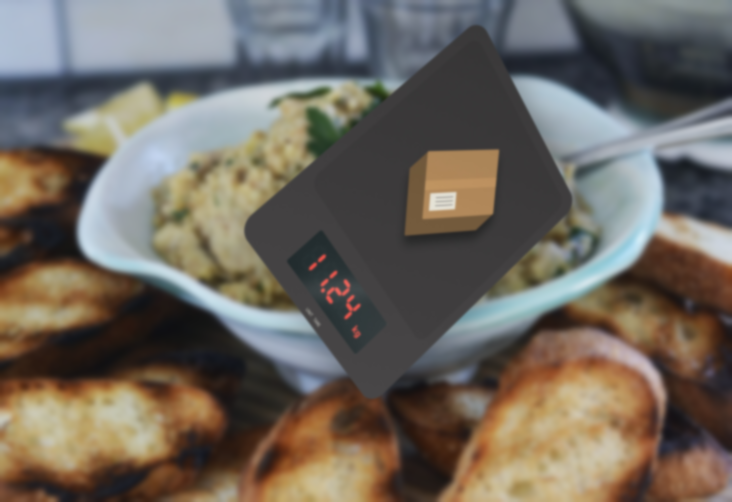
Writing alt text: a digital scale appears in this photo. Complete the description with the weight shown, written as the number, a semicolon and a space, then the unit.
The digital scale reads 11.24; kg
